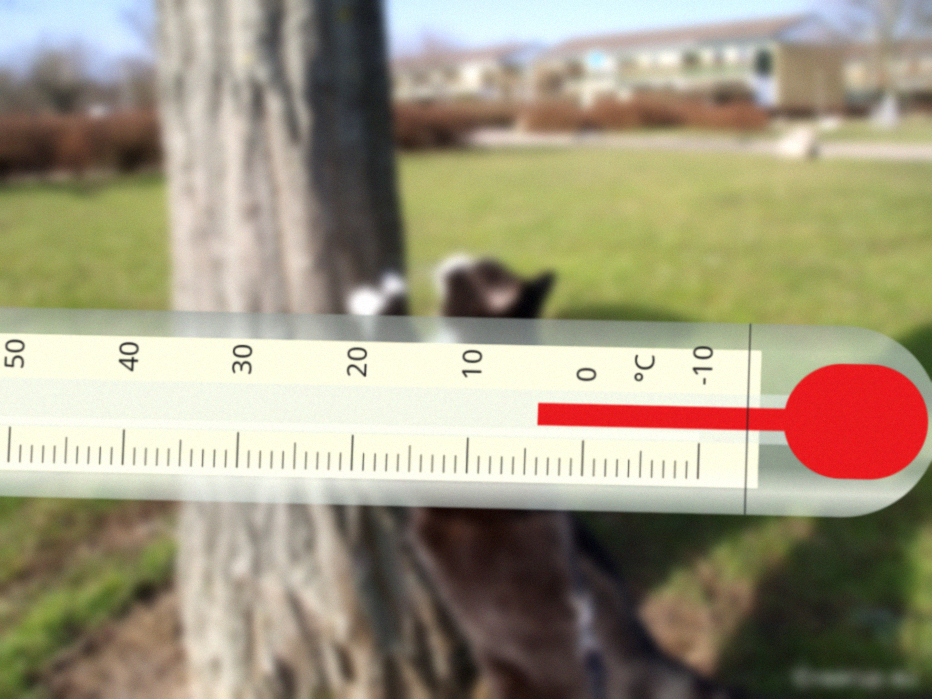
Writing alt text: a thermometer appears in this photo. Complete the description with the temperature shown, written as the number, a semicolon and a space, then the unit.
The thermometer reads 4; °C
